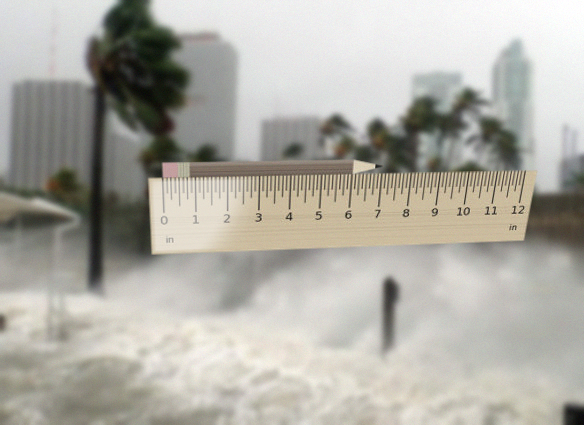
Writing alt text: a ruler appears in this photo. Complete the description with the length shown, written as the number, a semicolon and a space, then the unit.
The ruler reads 7; in
